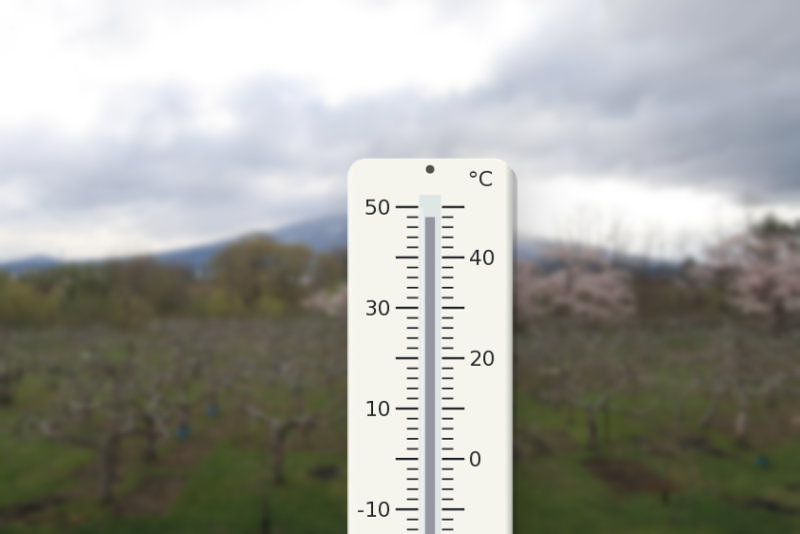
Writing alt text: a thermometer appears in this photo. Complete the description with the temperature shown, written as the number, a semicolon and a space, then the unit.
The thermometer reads 48; °C
